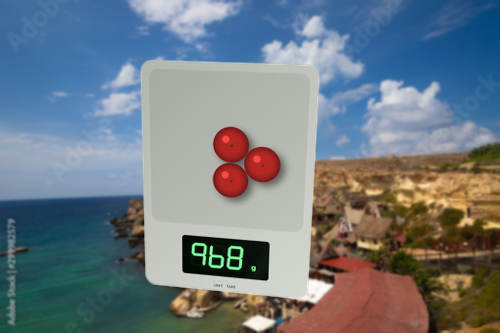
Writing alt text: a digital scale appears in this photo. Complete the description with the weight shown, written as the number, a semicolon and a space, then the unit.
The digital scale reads 968; g
